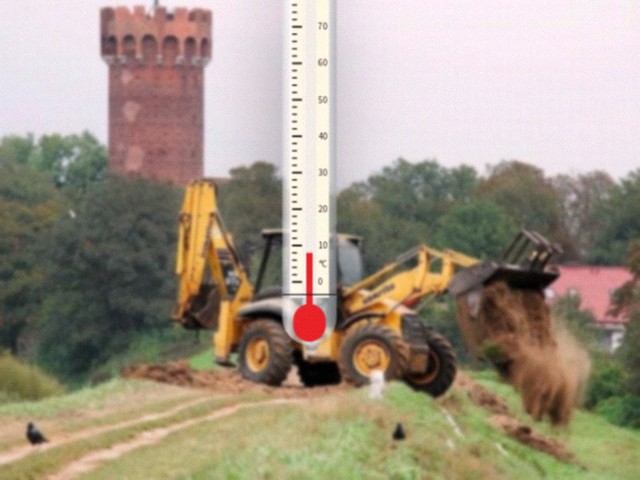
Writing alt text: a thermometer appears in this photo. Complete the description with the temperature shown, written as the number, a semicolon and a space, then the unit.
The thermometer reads 8; °C
